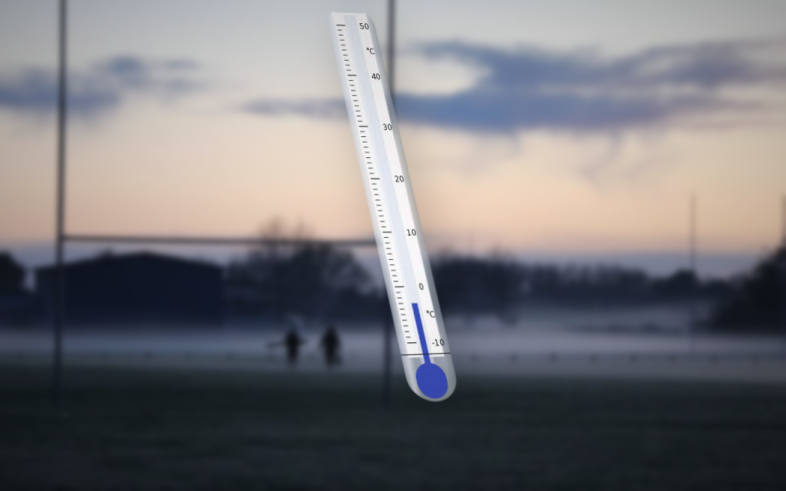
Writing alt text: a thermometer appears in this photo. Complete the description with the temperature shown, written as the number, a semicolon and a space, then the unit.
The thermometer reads -3; °C
